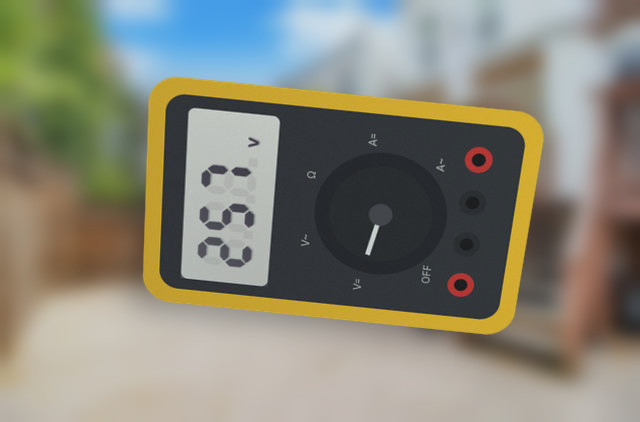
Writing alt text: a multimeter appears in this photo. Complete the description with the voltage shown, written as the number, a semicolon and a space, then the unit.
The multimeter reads 257; V
